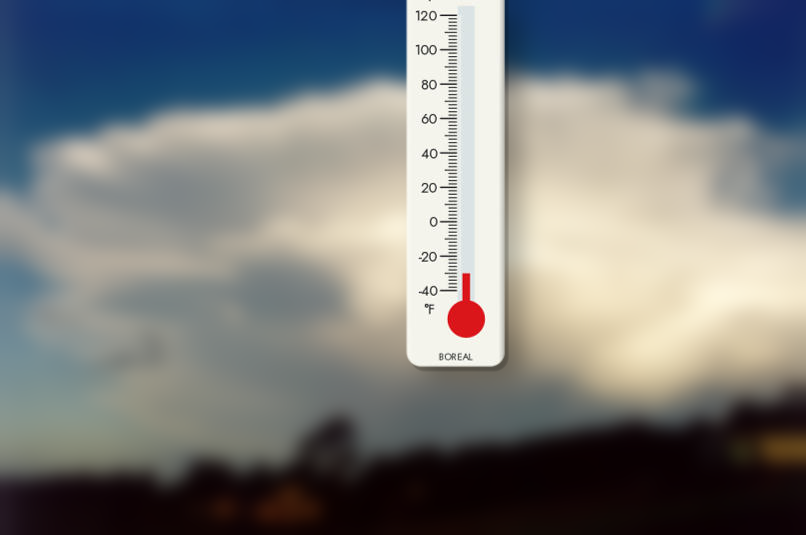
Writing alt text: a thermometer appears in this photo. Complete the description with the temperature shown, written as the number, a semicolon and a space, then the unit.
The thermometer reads -30; °F
